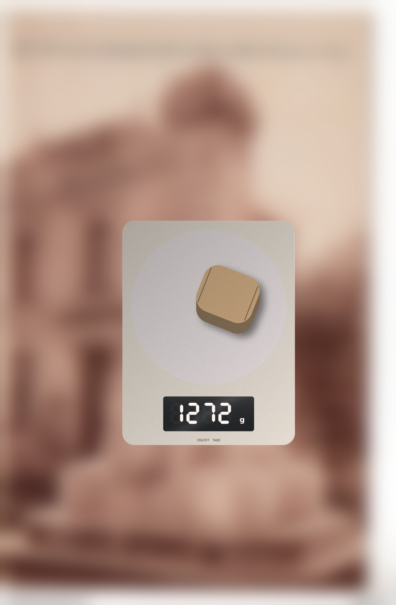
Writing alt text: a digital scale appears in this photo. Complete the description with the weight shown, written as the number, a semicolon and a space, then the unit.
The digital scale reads 1272; g
